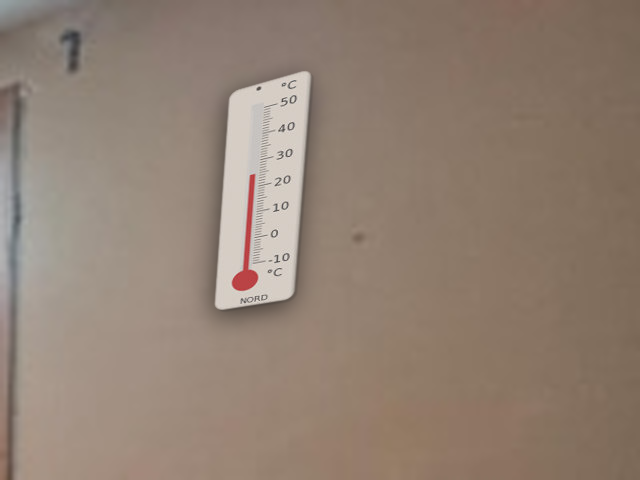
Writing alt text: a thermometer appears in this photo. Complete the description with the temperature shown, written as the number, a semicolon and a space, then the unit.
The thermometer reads 25; °C
